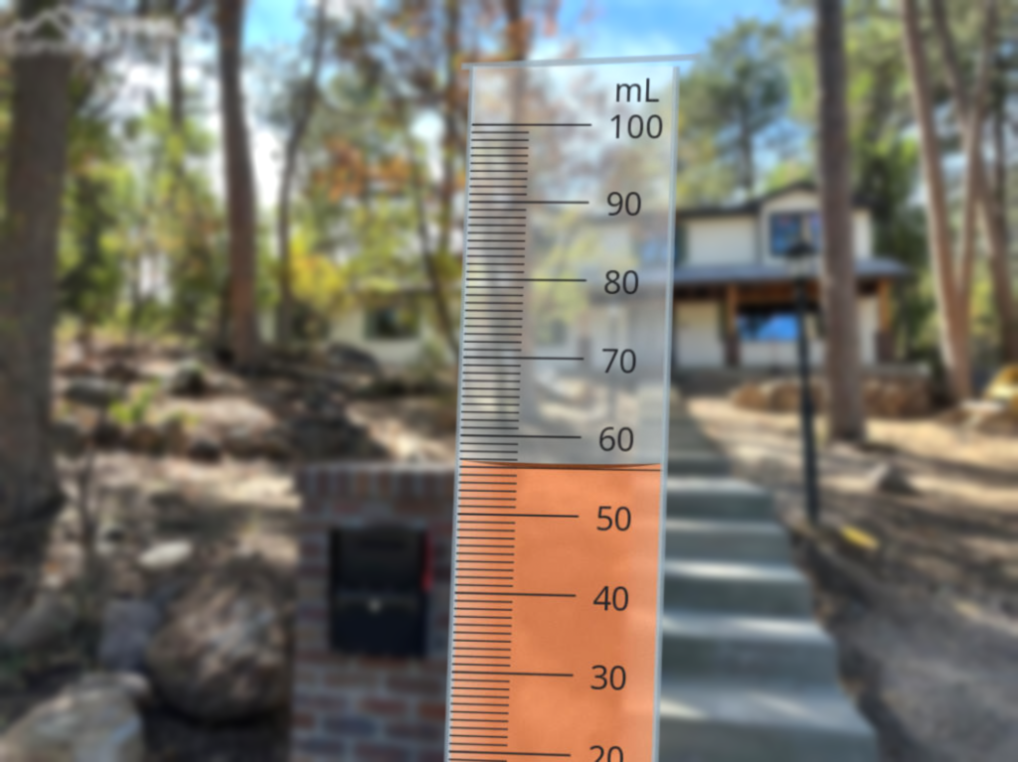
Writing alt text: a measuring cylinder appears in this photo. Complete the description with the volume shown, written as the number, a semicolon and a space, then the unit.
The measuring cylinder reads 56; mL
